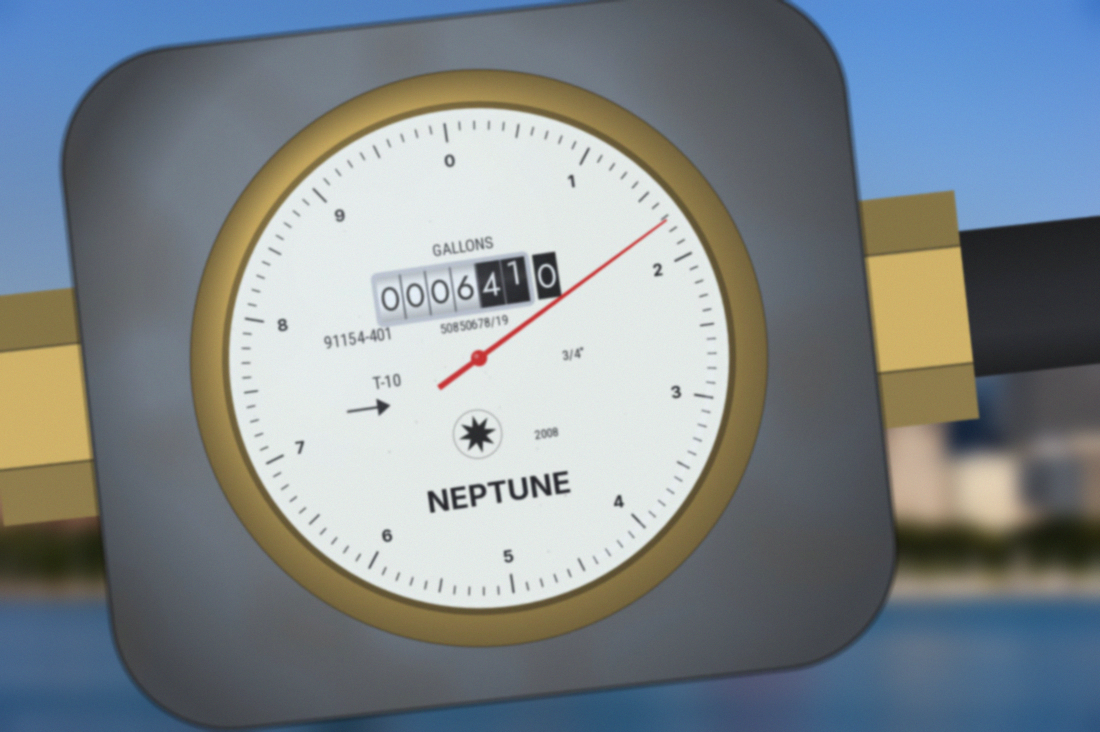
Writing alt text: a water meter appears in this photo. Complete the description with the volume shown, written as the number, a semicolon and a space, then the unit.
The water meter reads 6411.7; gal
